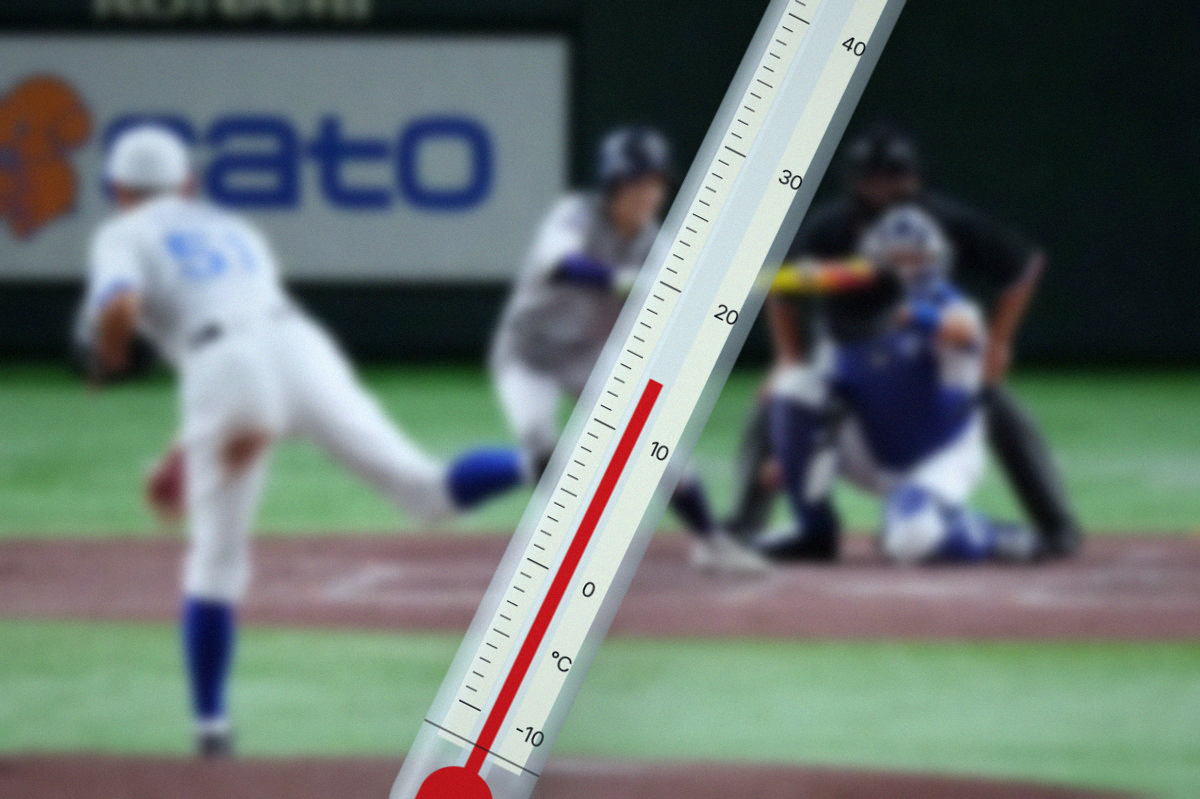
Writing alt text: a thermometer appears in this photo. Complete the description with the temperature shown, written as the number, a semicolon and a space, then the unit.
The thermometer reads 14; °C
